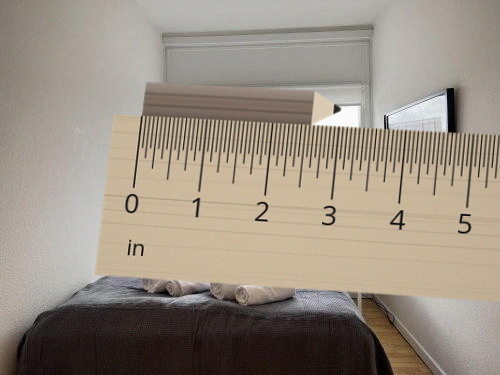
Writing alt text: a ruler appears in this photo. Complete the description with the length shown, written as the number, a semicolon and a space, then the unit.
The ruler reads 3; in
